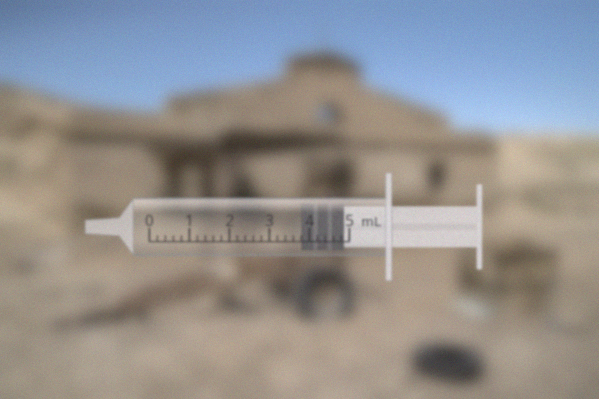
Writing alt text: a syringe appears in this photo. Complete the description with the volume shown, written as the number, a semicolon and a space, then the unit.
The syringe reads 3.8; mL
